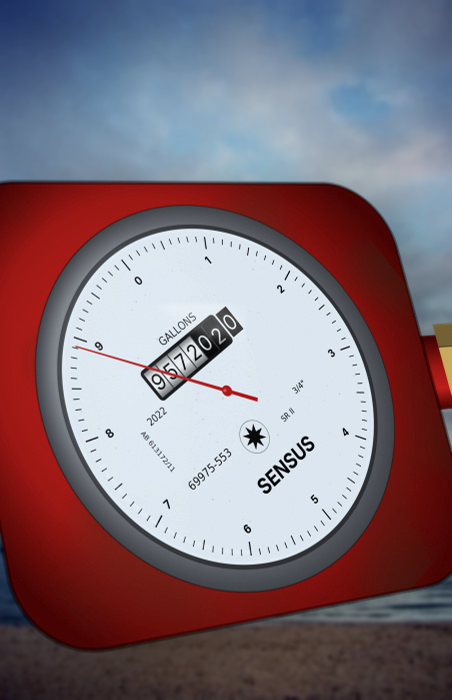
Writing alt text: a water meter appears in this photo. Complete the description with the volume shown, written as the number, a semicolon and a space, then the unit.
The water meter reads 9572018.9; gal
